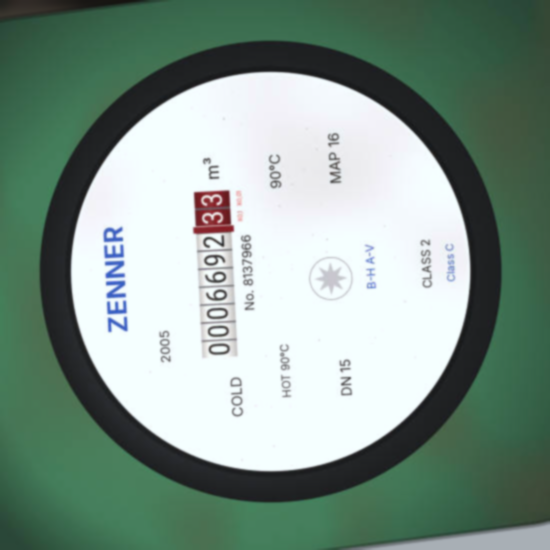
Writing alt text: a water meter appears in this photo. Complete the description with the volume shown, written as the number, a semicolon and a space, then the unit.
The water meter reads 6692.33; m³
